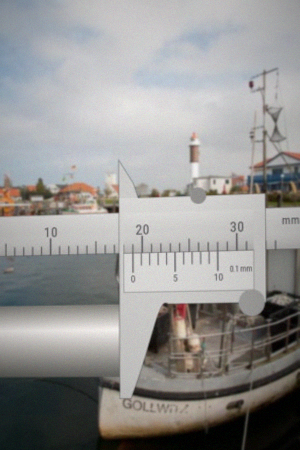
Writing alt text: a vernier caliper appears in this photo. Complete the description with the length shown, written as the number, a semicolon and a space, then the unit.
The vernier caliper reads 19.0; mm
